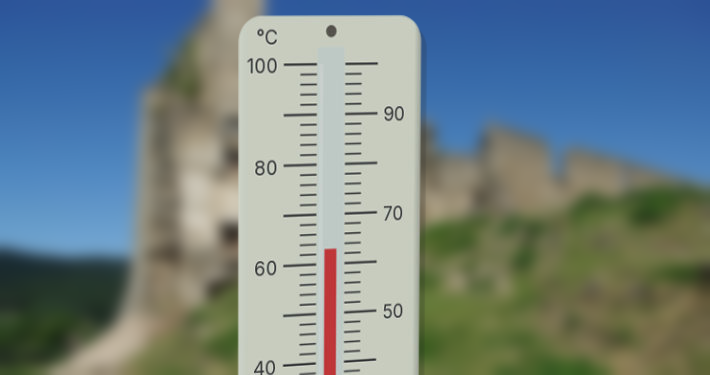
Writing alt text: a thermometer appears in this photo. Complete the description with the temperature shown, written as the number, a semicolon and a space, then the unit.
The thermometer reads 63; °C
